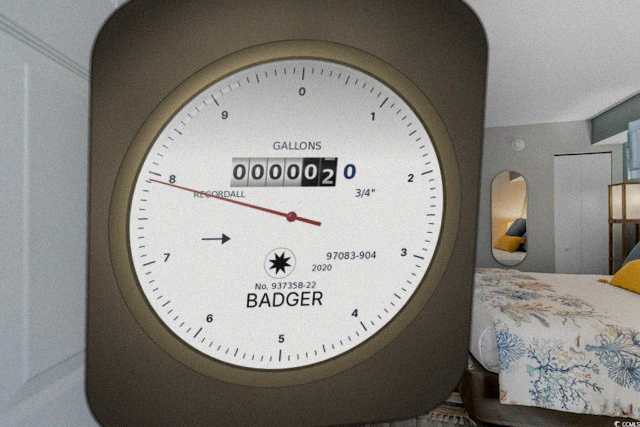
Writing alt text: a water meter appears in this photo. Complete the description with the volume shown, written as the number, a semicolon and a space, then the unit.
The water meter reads 17.9; gal
